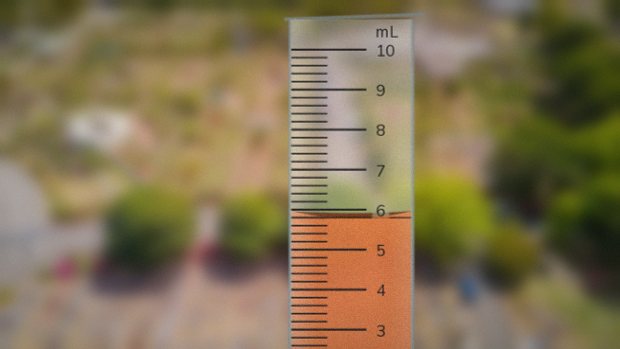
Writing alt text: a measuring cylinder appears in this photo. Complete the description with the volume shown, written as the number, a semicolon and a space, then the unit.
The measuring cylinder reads 5.8; mL
